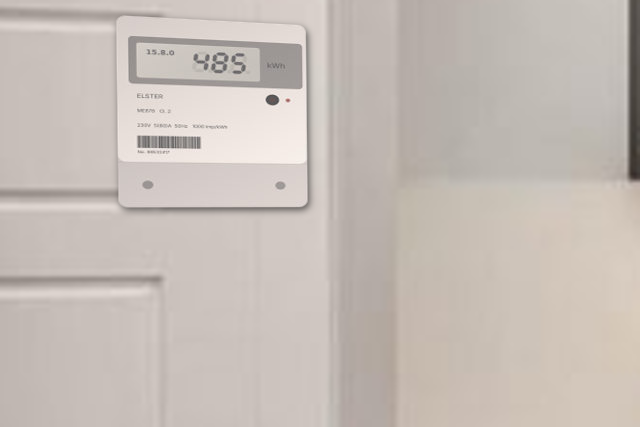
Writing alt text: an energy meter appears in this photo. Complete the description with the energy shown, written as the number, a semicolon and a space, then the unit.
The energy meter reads 485; kWh
